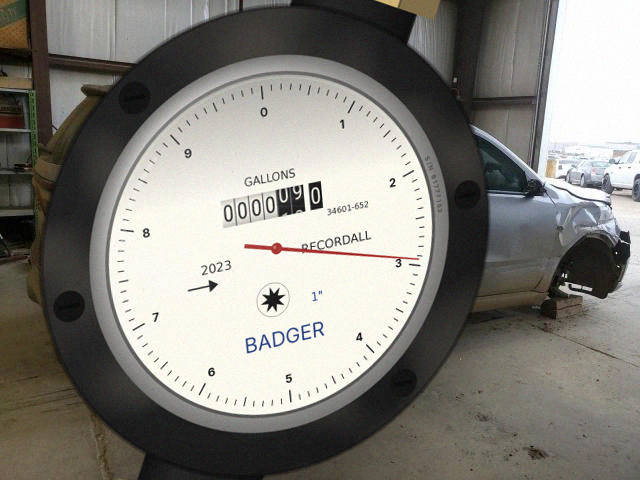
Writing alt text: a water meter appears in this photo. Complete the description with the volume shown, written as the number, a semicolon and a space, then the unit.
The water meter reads 92.9; gal
